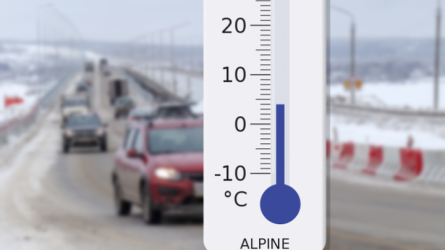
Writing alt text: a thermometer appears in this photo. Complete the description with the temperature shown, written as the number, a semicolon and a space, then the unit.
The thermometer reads 4; °C
